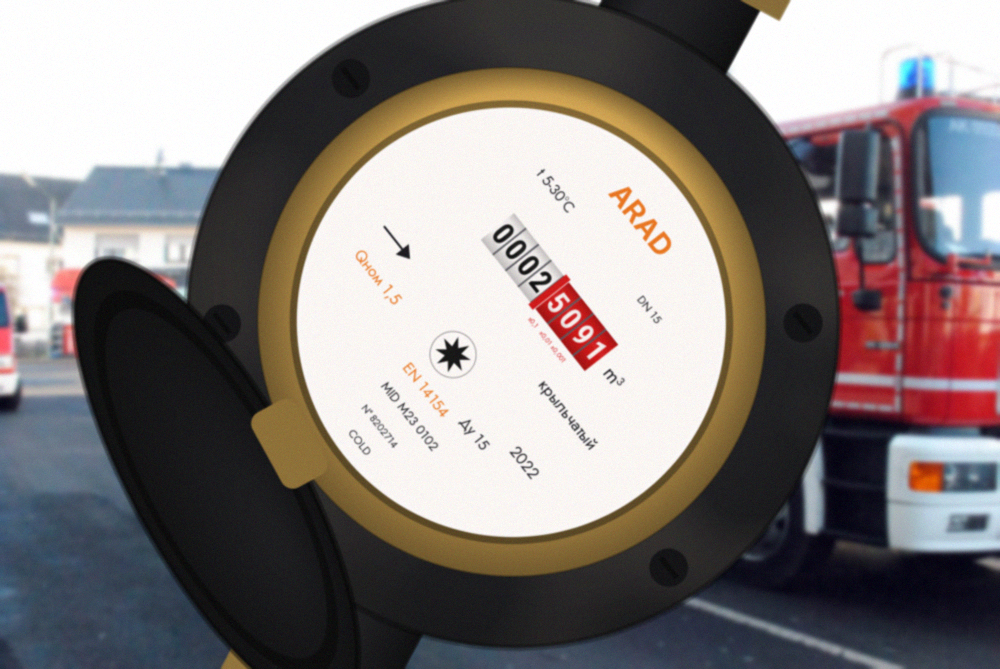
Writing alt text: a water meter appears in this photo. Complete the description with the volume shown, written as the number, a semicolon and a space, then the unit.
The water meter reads 2.5091; m³
